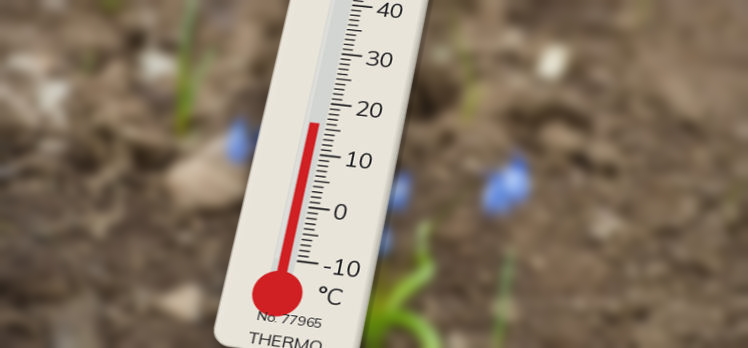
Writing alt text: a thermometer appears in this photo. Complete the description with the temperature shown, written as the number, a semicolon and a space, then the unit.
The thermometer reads 16; °C
